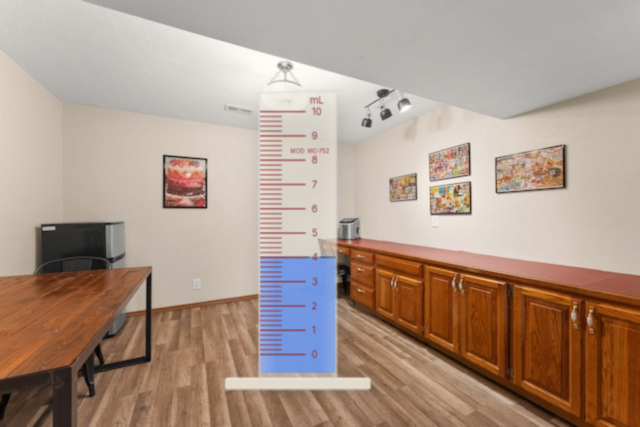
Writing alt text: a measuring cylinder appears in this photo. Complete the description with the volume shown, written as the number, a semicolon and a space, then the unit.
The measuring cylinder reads 4; mL
